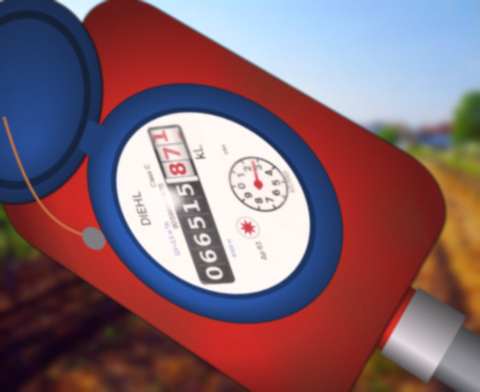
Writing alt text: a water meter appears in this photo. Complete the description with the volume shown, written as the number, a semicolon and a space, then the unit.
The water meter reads 66515.8712; kL
